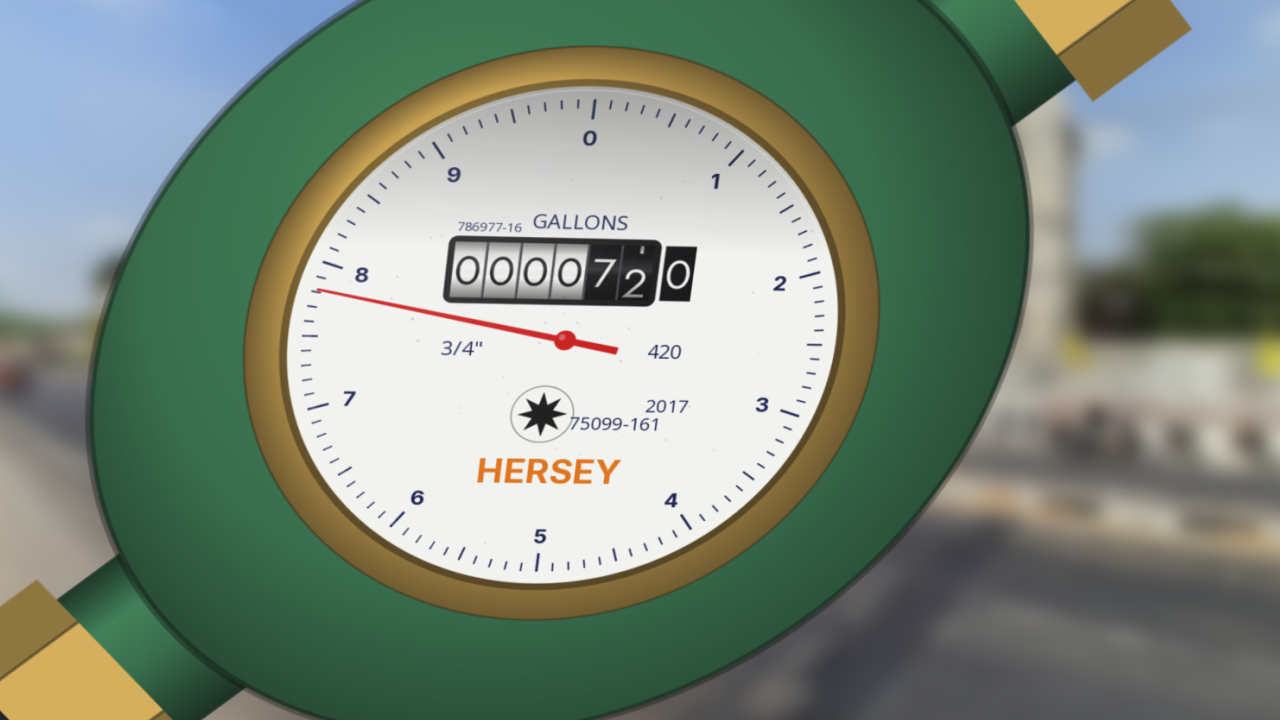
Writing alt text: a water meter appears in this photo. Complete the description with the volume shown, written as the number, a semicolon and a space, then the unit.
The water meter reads 717.8; gal
